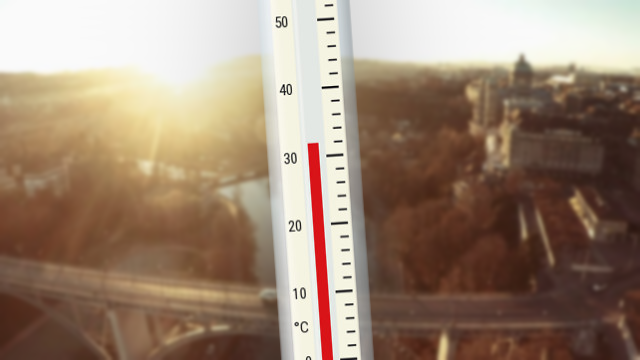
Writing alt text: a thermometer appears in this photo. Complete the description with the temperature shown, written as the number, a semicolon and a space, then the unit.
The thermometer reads 32; °C
